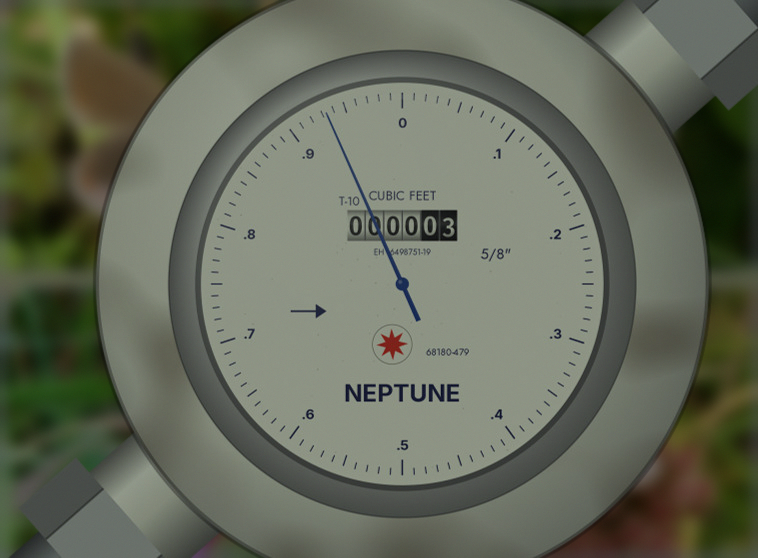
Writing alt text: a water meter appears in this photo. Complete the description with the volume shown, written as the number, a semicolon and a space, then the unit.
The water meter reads 2.93; ft³
